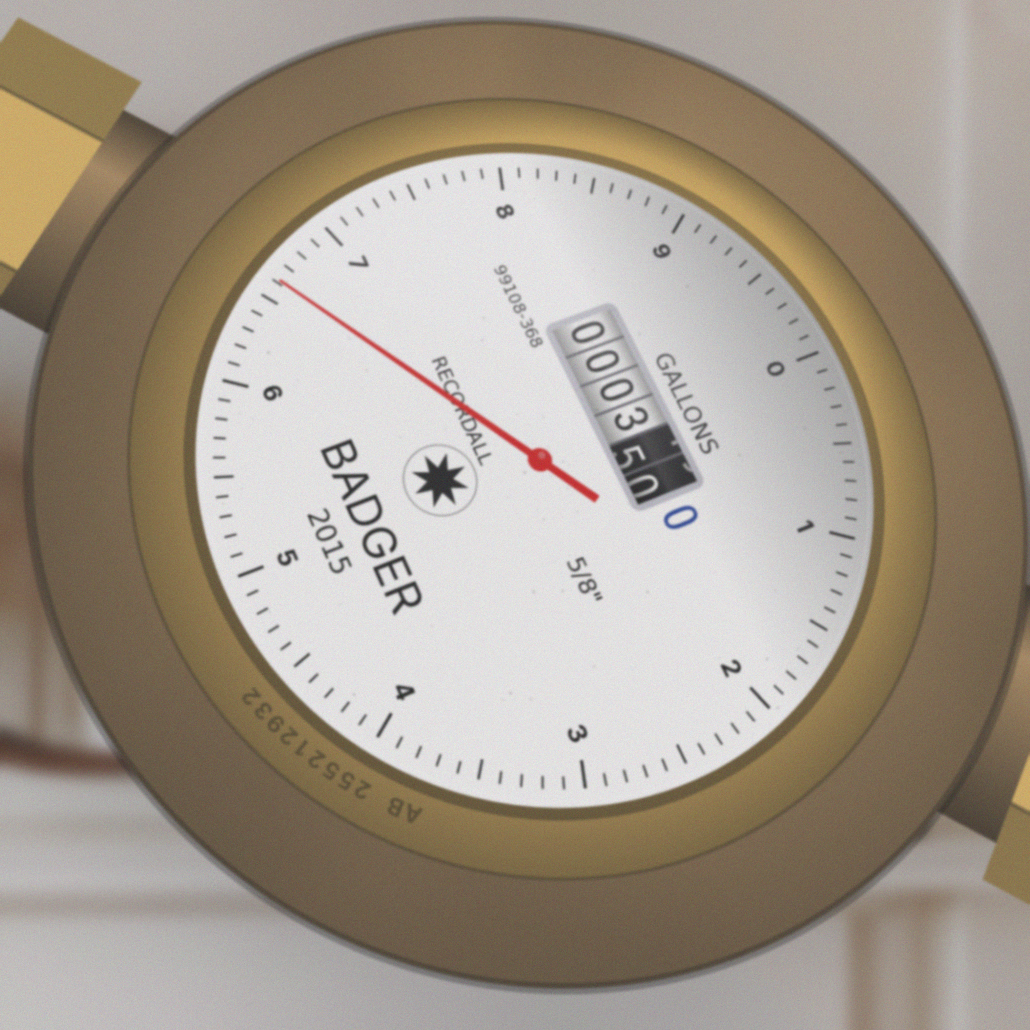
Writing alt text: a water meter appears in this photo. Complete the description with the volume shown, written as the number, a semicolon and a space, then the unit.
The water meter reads 3496.6; gal
